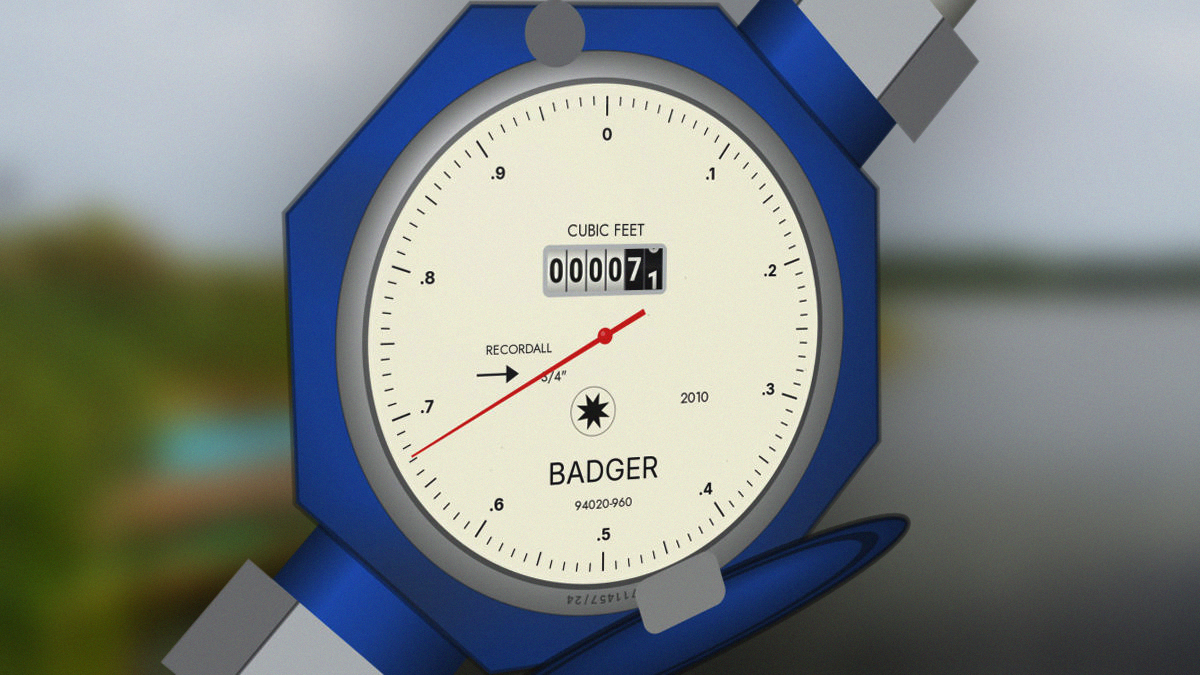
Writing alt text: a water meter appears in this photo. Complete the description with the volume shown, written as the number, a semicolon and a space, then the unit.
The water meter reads 70.67; ft³
